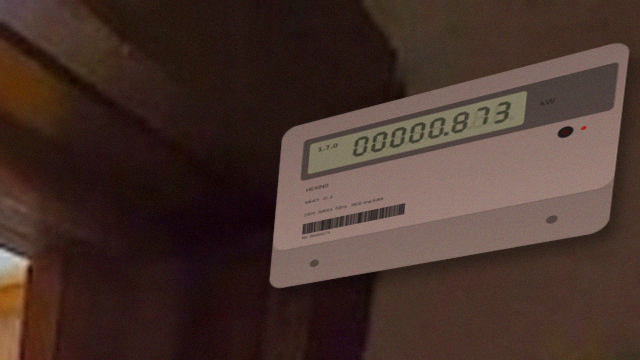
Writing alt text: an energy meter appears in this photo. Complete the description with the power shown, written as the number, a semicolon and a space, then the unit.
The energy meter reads 0.873; kW
